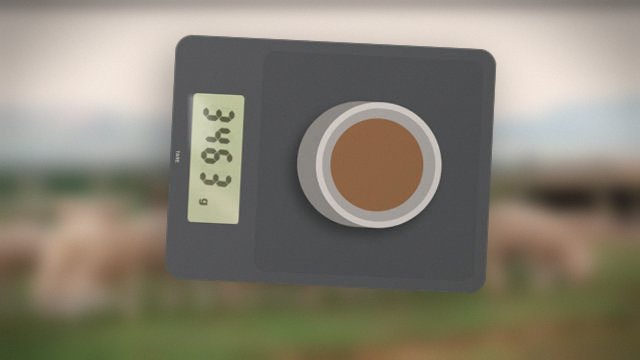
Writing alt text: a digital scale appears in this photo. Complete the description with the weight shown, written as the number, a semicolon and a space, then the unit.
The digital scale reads 3463; g
